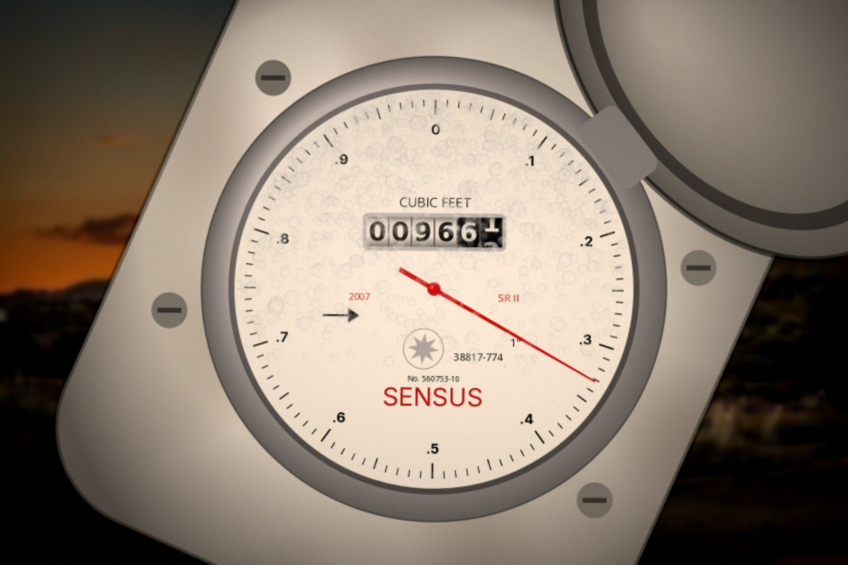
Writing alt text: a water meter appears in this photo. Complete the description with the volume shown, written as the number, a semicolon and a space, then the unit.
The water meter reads 9661.33; ft³
